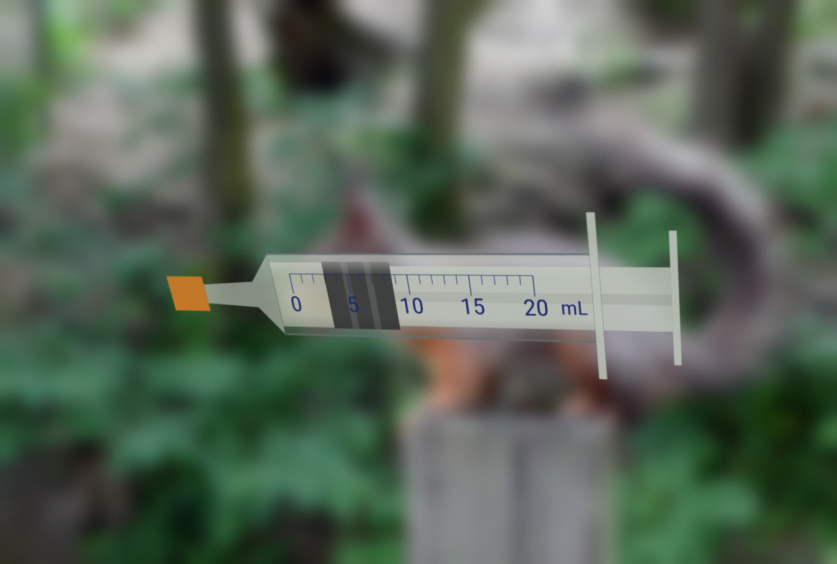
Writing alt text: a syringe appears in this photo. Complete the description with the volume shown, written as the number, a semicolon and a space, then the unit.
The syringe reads 3; mL
